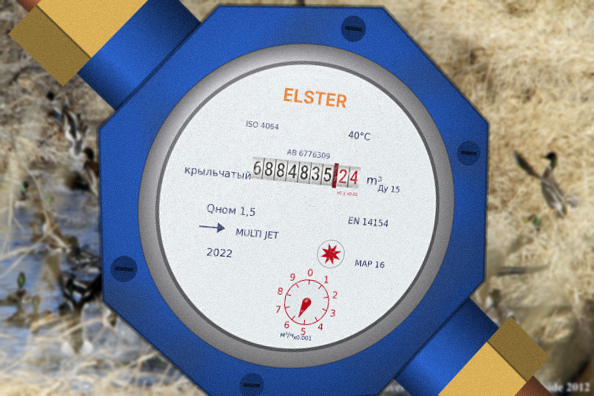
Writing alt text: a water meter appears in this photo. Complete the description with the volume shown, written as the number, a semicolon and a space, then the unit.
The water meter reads 6884835.245; m³
